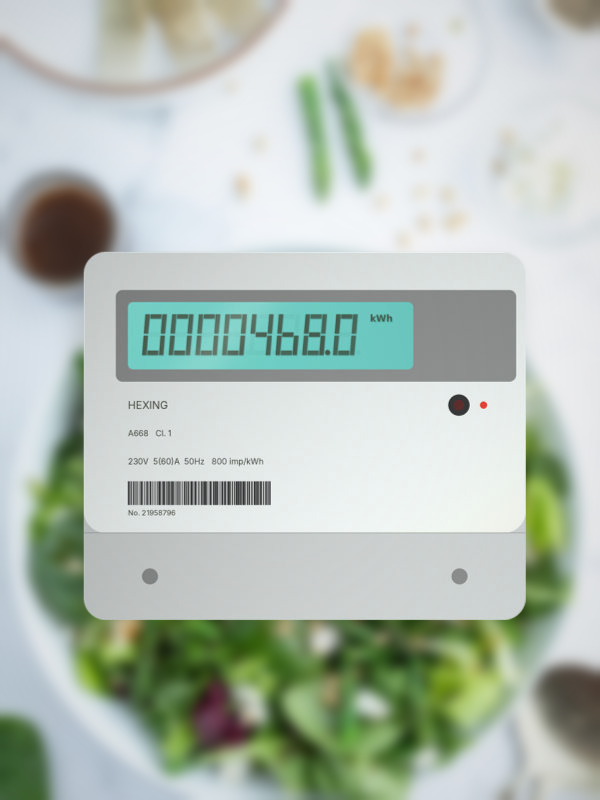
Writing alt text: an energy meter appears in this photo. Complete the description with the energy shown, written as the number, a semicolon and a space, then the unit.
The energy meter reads 468.0; kWh
